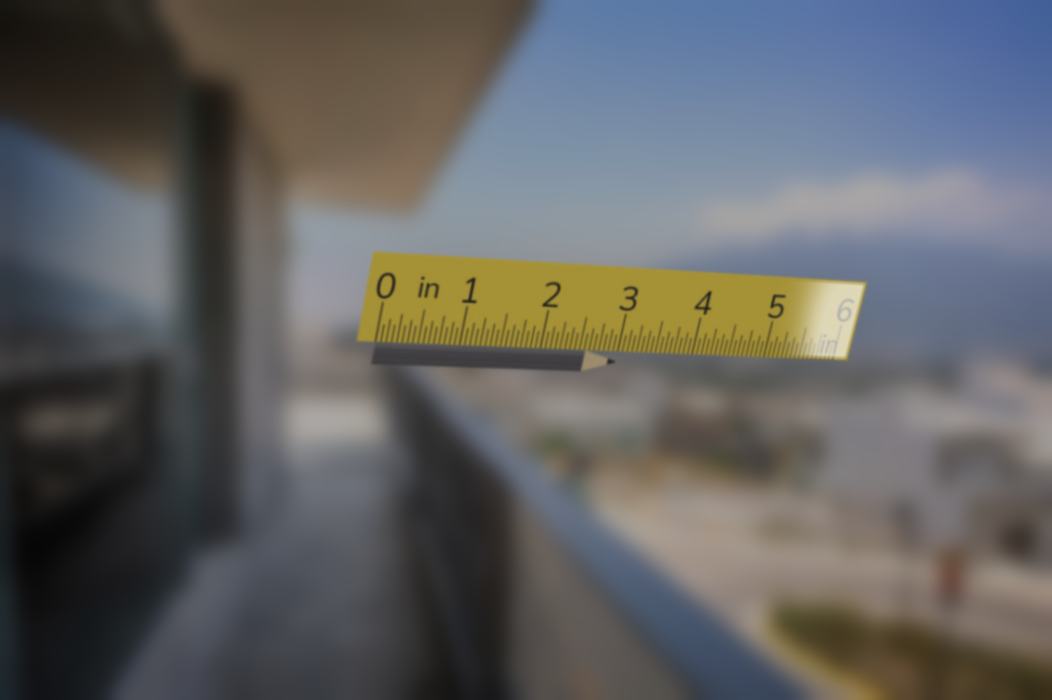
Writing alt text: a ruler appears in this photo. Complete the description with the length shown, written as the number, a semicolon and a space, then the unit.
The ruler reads 3; in
